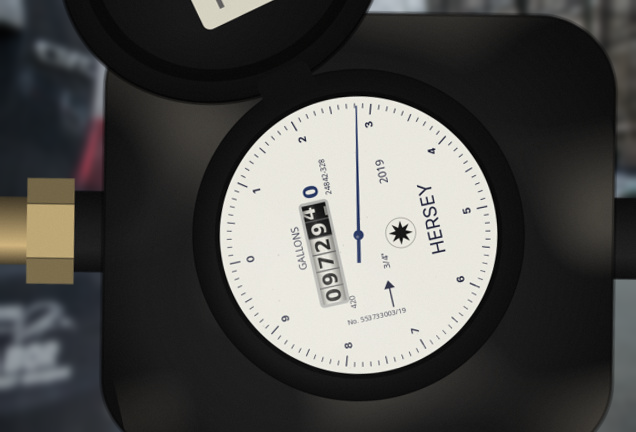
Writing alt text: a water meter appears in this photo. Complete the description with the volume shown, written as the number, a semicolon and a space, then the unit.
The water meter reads 972942.8; gal
